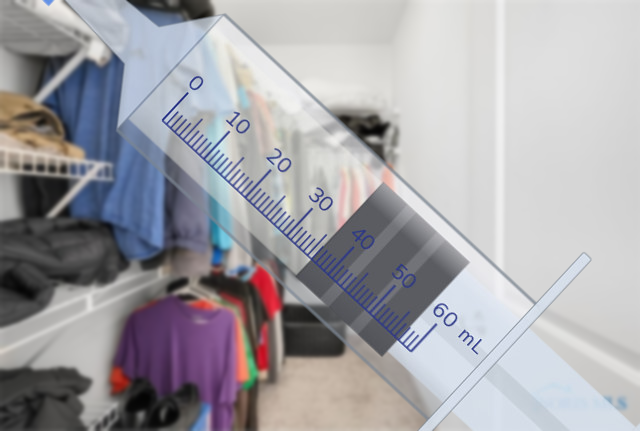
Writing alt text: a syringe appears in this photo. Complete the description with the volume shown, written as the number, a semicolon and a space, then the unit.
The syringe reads 36; mL
